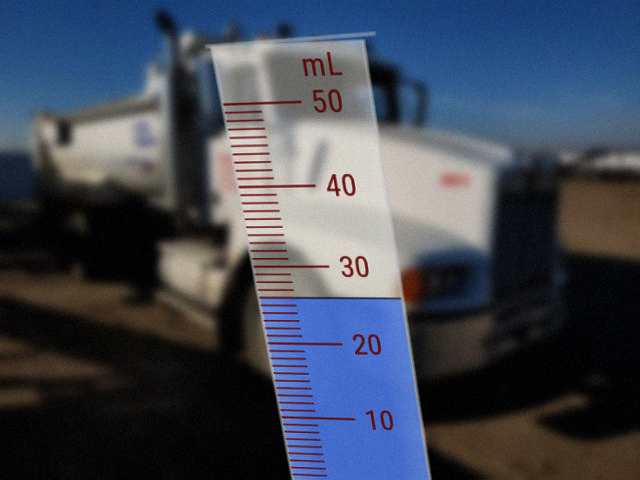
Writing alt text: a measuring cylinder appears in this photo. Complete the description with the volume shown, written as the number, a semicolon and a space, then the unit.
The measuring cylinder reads 26; mL
